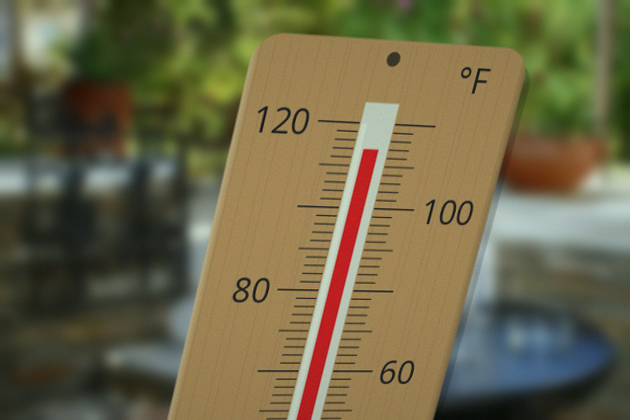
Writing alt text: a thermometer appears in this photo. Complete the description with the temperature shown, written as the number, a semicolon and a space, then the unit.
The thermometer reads 114; °F
